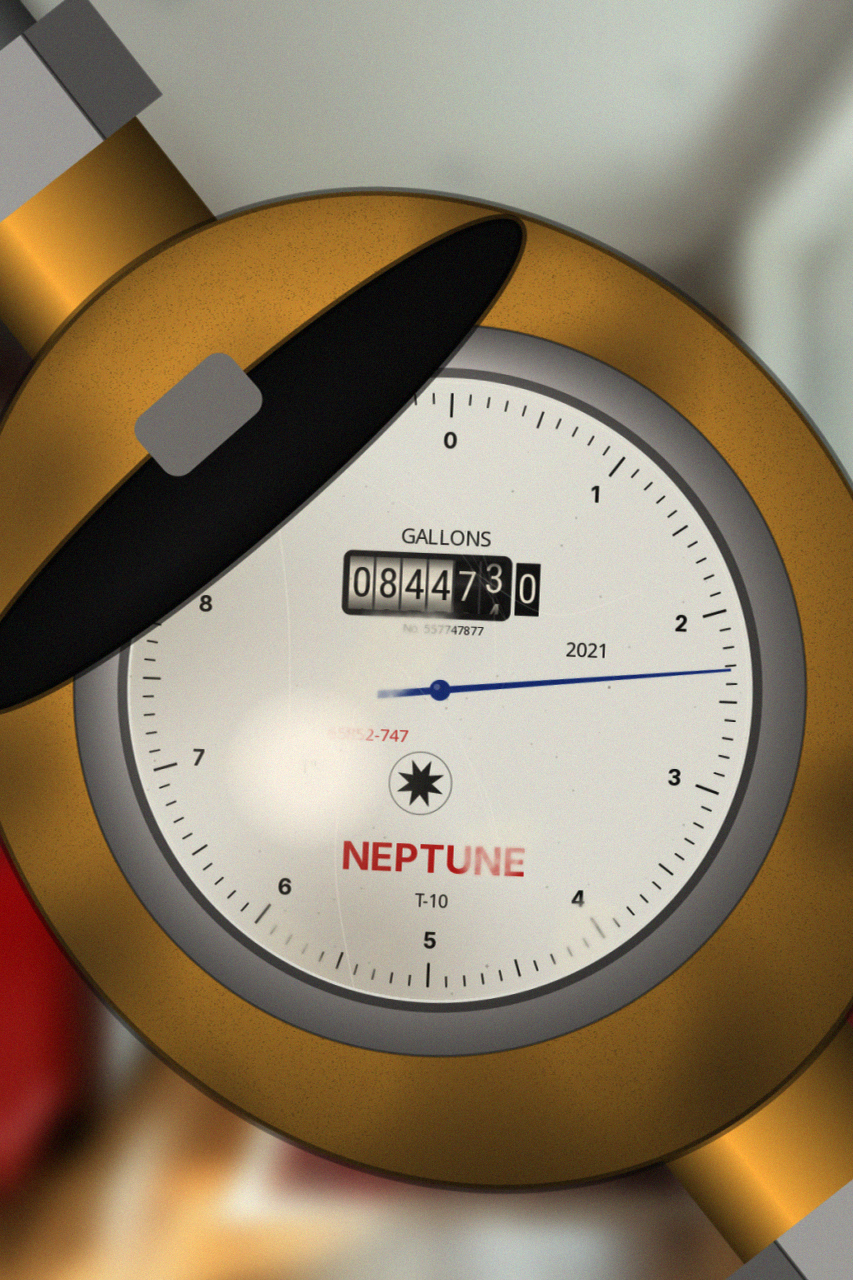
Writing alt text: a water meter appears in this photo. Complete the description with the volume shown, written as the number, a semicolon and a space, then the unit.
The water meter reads 844732.3; gal
